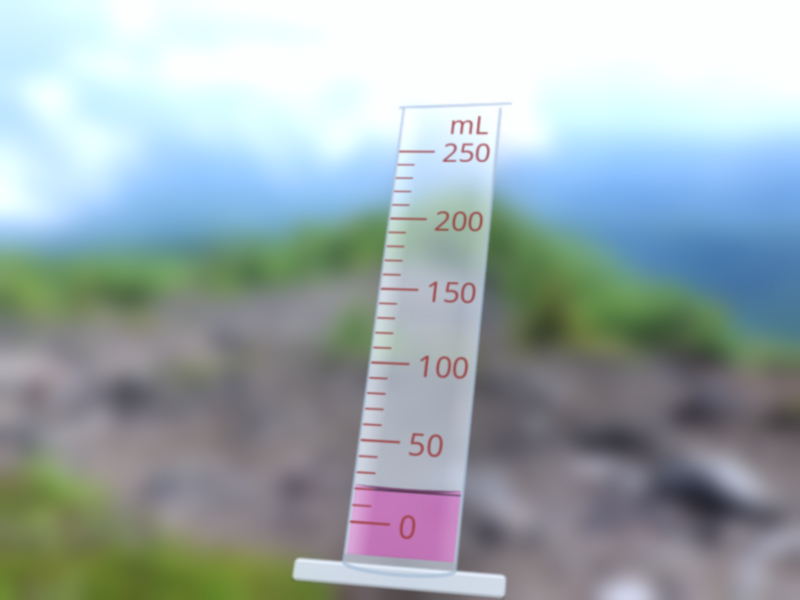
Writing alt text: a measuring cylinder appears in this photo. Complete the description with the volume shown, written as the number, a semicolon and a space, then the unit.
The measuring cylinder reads 20; mL
